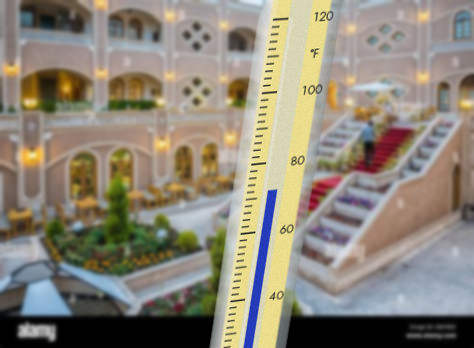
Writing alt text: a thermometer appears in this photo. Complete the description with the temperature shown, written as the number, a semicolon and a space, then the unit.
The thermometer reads 72; °F
